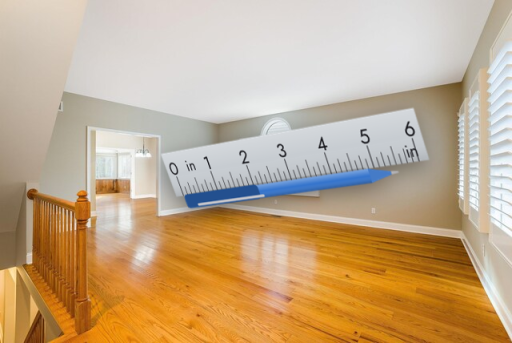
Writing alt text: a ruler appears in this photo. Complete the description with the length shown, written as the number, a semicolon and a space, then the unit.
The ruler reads 5.5; in
